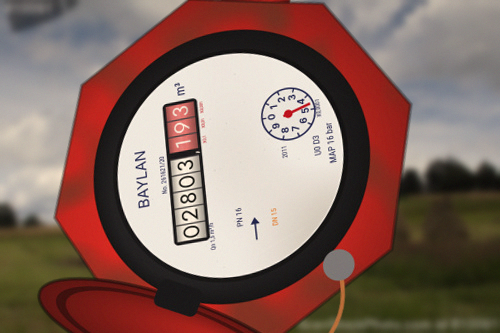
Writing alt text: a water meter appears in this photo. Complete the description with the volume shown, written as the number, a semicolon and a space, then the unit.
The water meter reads 2803.1934; m³
